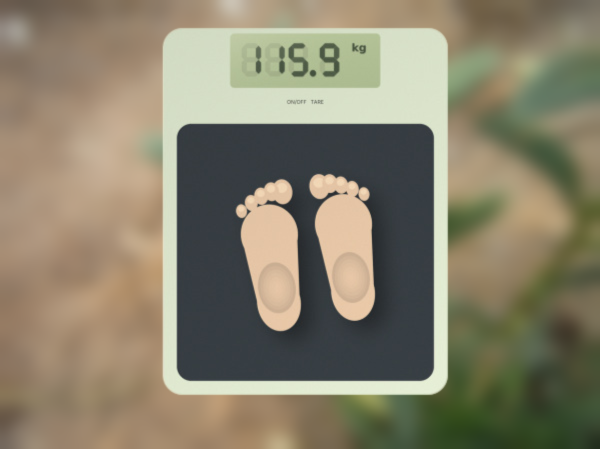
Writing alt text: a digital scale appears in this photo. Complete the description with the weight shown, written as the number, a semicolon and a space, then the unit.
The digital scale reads 115.9; kg
